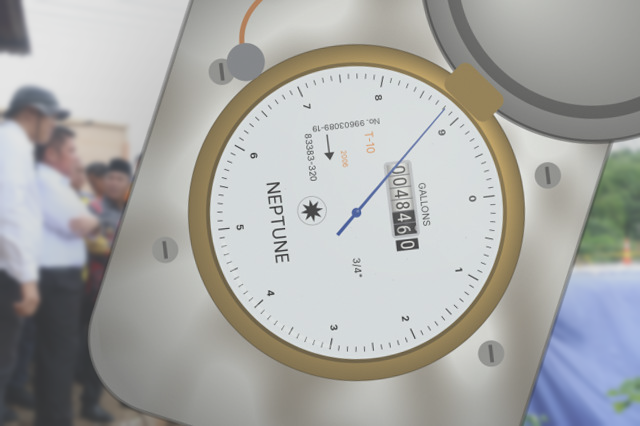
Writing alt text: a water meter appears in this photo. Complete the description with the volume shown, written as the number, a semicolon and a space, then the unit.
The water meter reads 48458.8; gal
